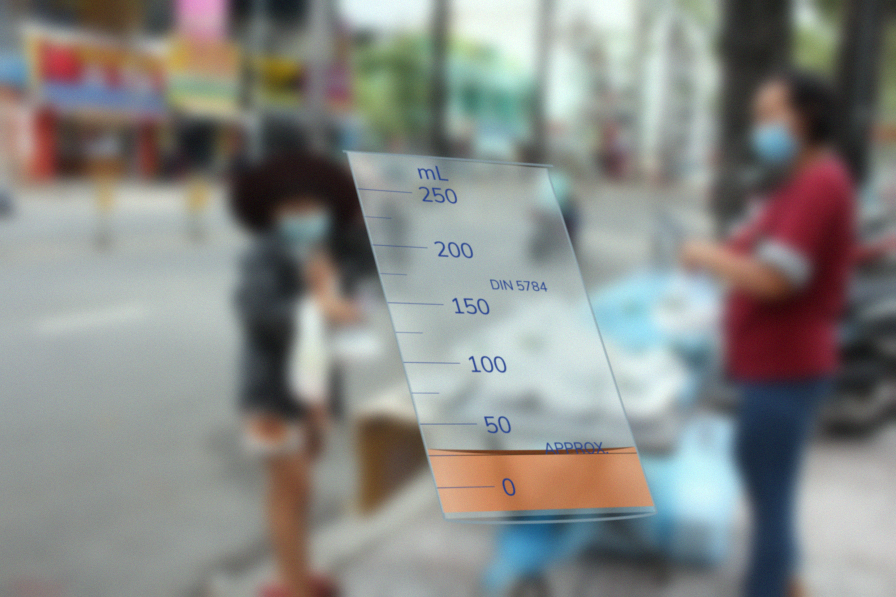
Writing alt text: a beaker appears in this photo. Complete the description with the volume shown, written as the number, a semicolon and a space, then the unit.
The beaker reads 25; mL
